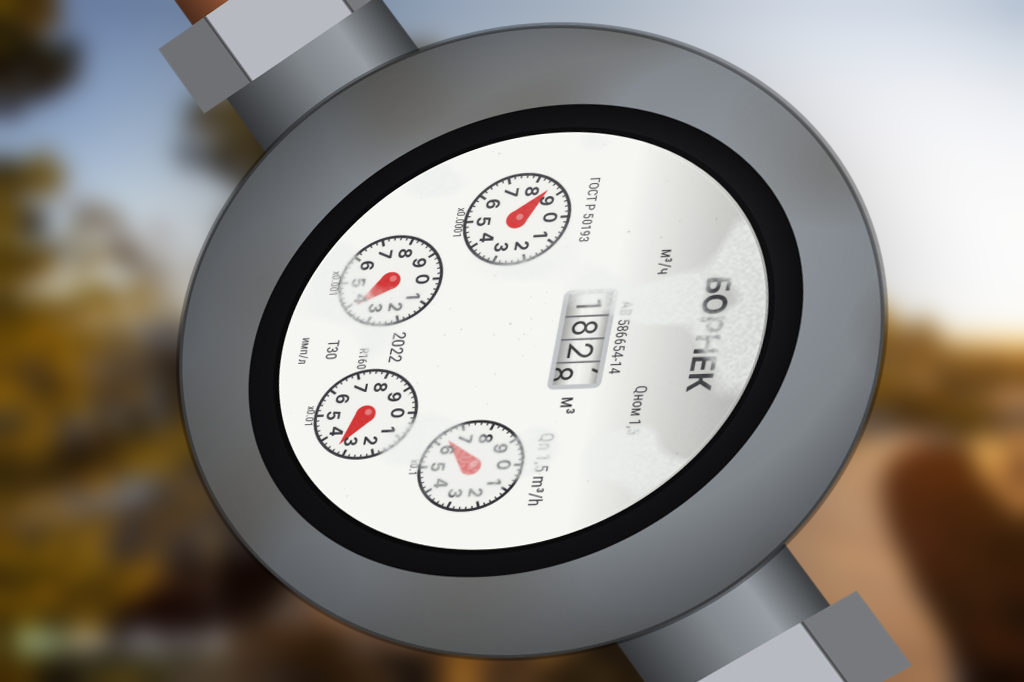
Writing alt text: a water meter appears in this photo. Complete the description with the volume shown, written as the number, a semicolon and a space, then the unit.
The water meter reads 1827.6338; m³
